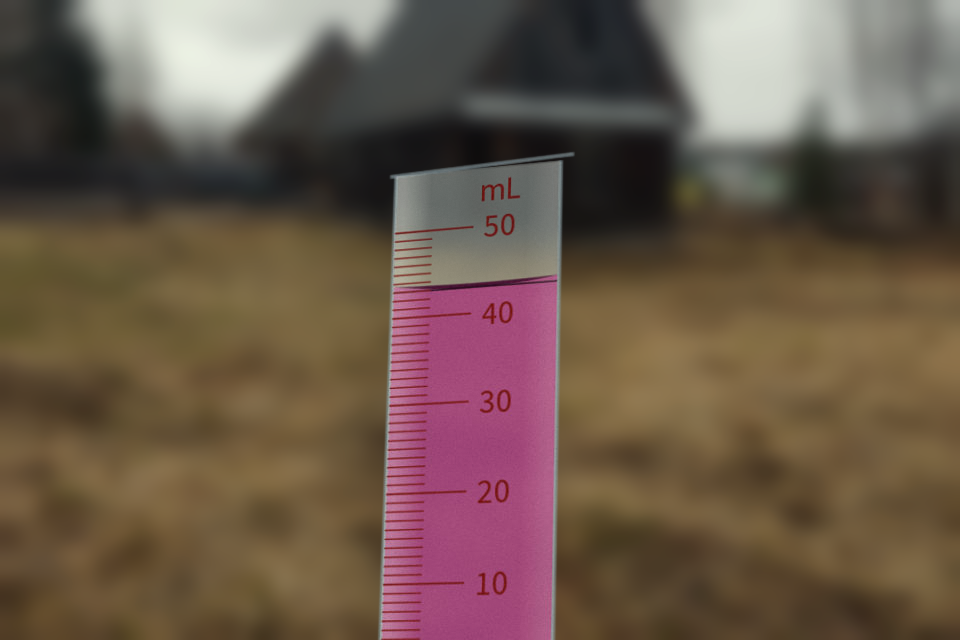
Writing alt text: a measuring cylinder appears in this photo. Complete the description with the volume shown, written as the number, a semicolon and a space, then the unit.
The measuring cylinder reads 43; mL
